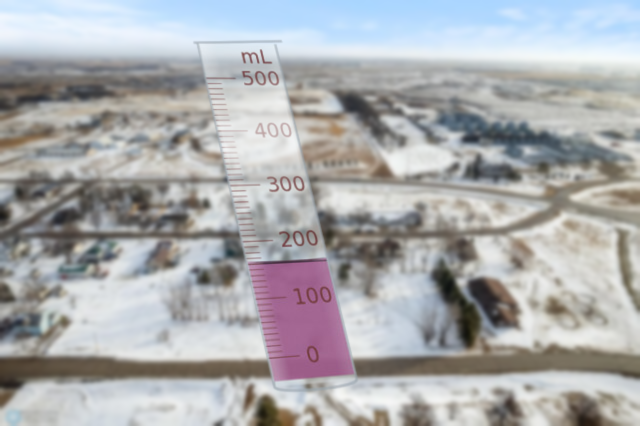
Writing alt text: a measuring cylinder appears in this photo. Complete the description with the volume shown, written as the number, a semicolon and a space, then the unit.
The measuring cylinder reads 160; mL
